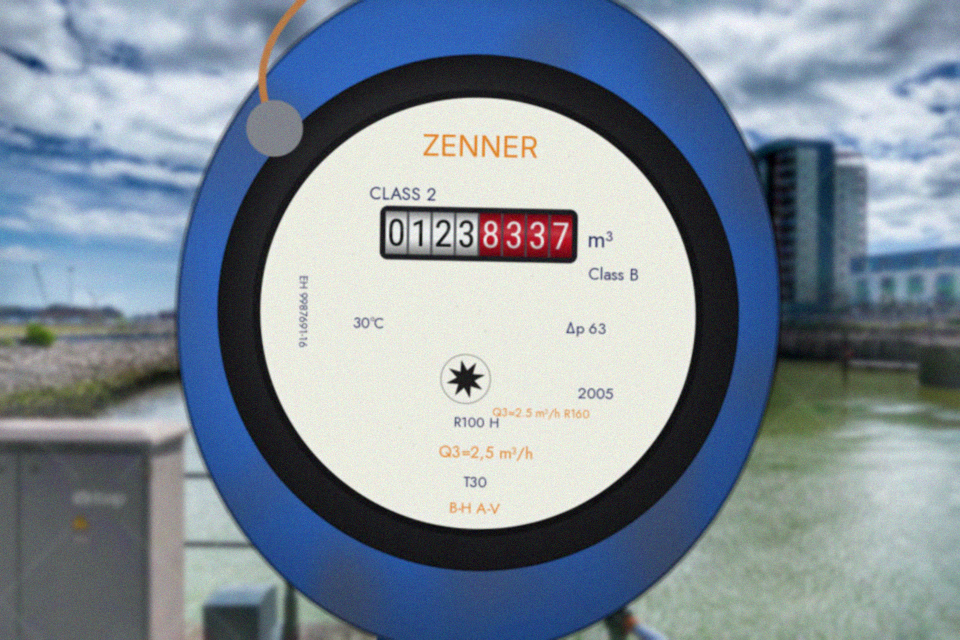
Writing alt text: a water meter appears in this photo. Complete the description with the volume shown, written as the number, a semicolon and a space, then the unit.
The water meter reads 123.8337; m³
